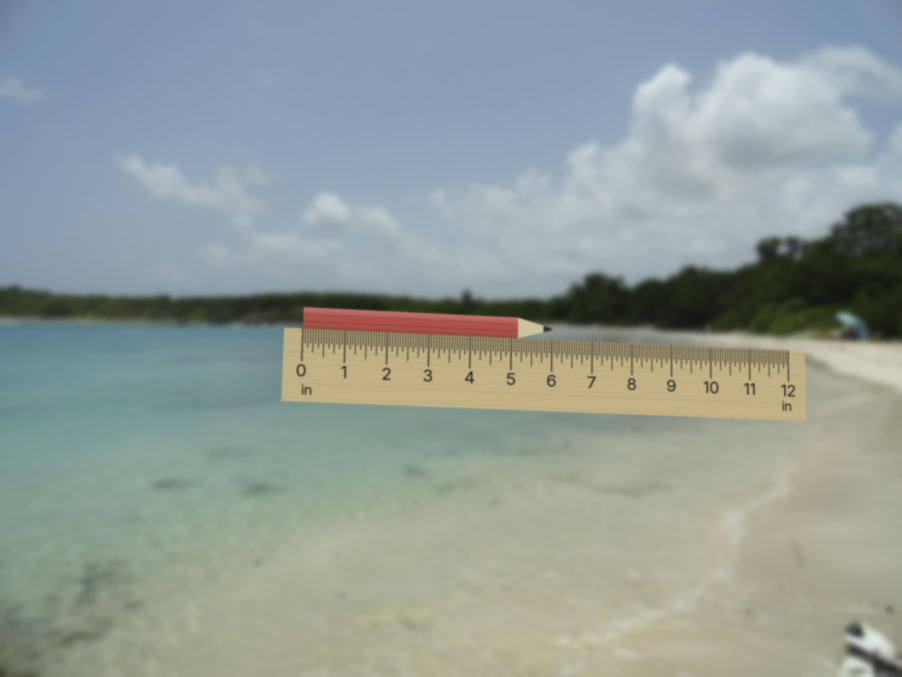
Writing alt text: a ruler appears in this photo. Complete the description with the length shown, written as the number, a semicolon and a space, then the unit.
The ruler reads 6; in
